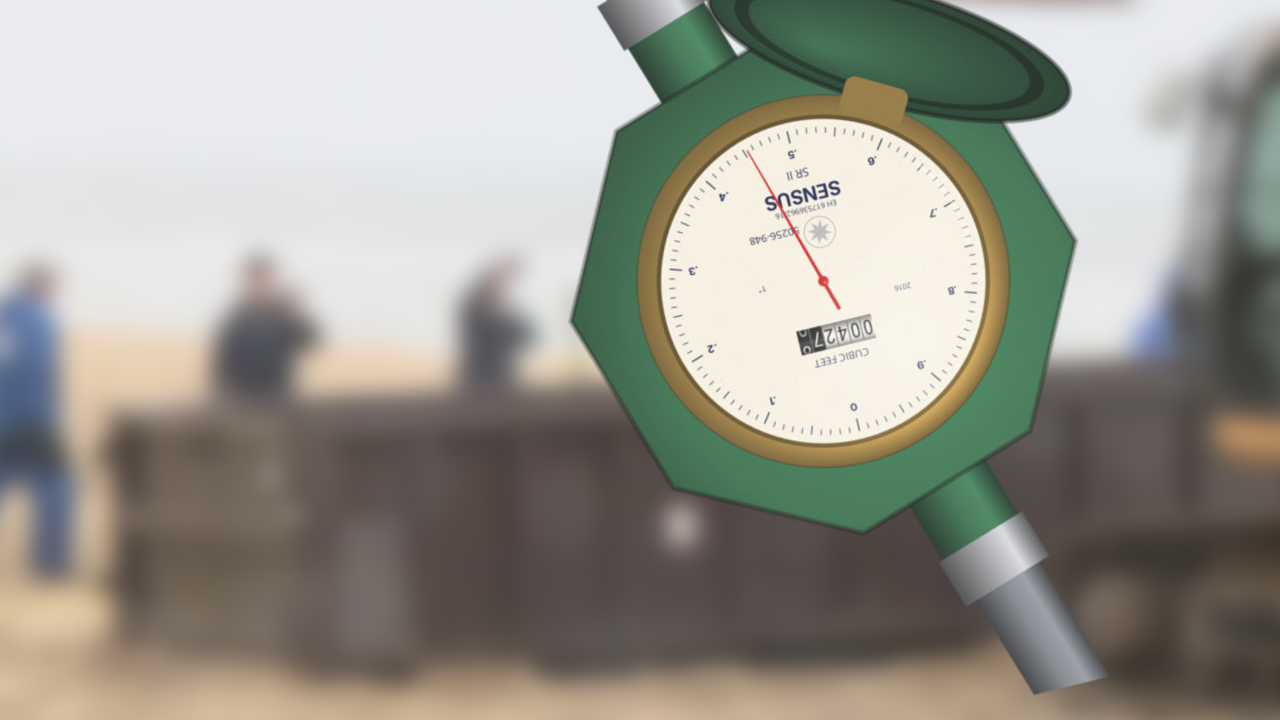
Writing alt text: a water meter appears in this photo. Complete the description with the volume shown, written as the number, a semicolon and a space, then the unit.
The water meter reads 4278.45; ft³
